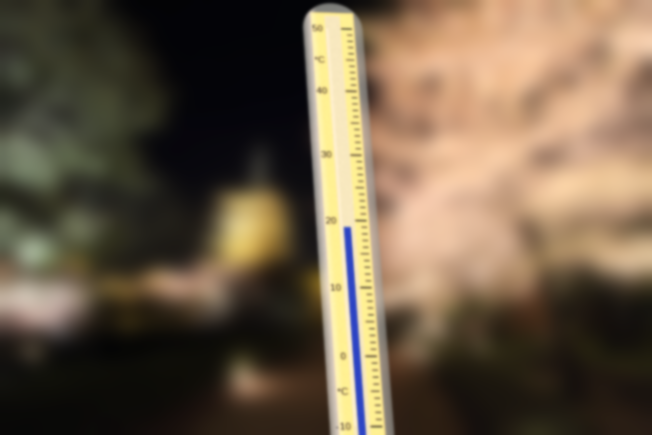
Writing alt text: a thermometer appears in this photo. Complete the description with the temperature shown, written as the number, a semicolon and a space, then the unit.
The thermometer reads 19; °C
